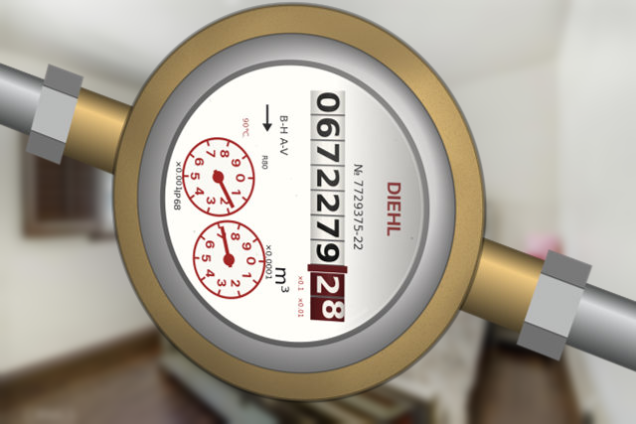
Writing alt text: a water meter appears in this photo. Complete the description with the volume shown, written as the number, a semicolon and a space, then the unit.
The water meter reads 672279.2817; m³
